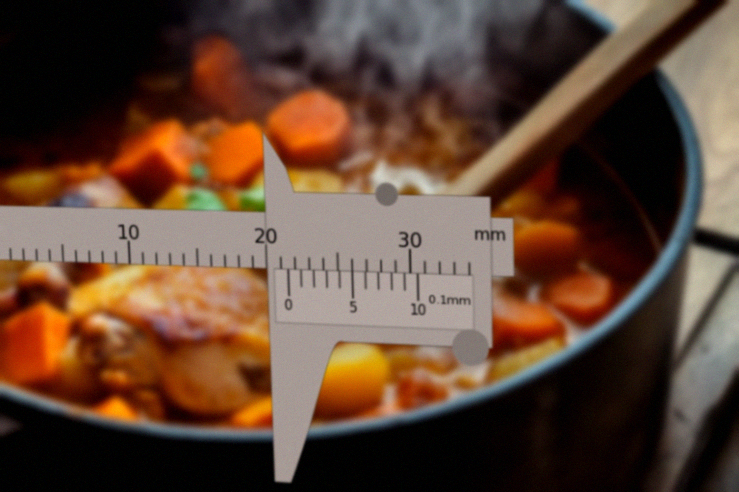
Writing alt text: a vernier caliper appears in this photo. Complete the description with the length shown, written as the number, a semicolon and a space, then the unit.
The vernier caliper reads 21.5; mm
